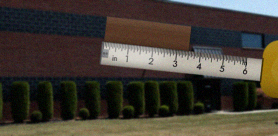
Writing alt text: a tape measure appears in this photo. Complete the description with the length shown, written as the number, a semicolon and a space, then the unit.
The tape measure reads 3.5; in
